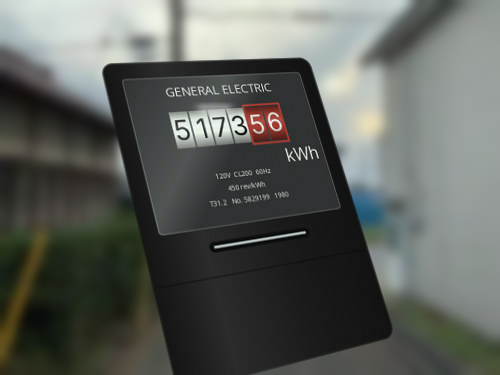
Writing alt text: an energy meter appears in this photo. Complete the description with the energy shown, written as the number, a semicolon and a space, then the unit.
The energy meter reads 5173.56; kWh
